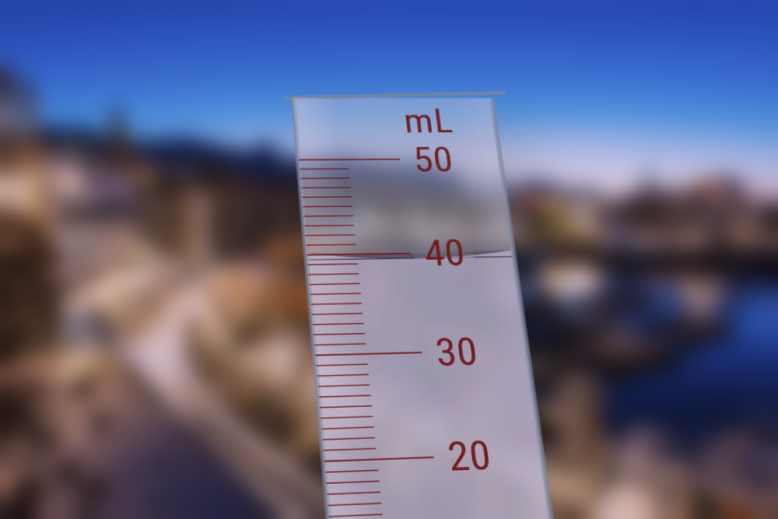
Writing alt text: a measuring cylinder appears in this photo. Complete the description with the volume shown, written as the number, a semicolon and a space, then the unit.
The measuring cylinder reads 39.5; mL
